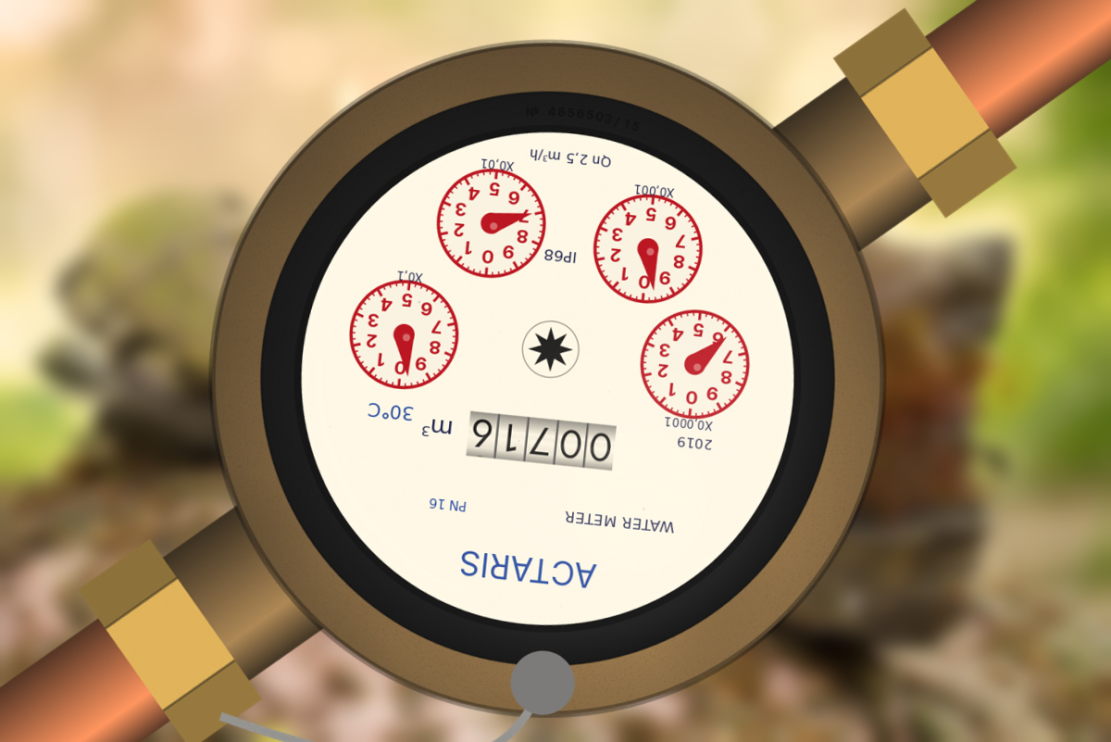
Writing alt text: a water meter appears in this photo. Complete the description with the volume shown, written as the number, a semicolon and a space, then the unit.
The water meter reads 715.9696; m³
